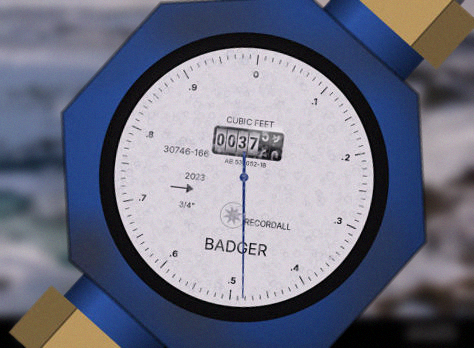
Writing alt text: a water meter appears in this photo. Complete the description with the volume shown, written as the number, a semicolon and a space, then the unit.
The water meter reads 3759.48; ft³
